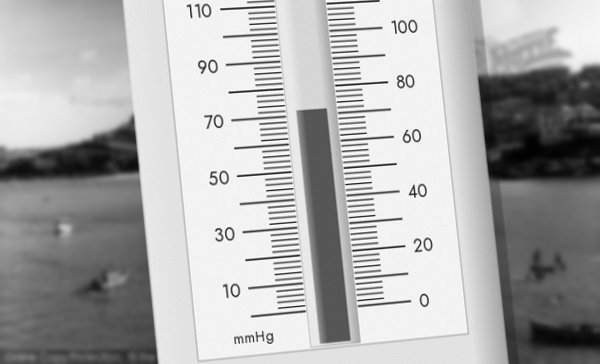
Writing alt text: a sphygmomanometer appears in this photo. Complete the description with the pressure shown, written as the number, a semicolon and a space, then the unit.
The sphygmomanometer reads 72; mmHg
